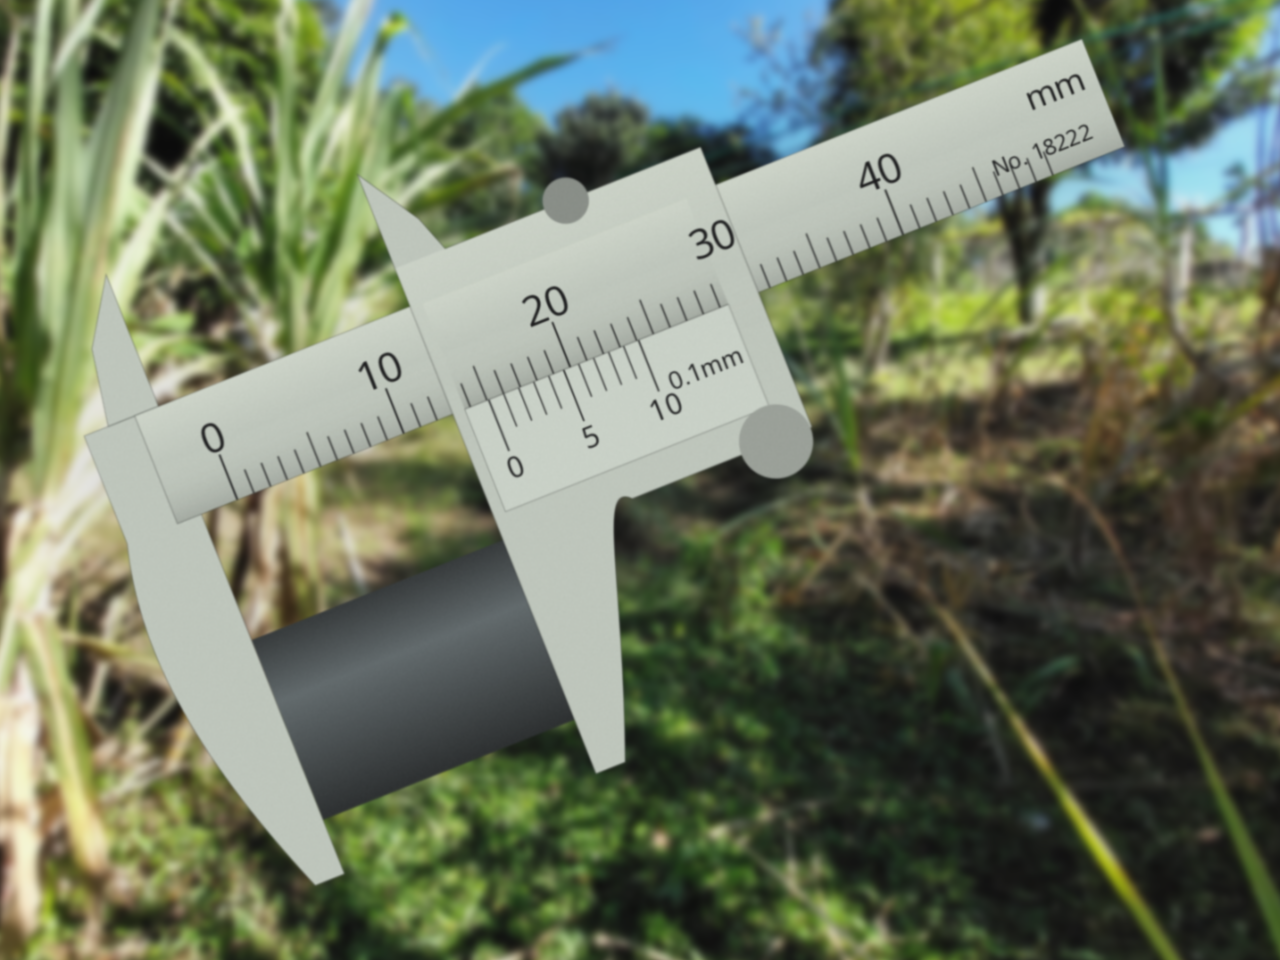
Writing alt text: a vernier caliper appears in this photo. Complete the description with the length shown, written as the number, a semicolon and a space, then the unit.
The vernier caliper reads 15.1; mm
